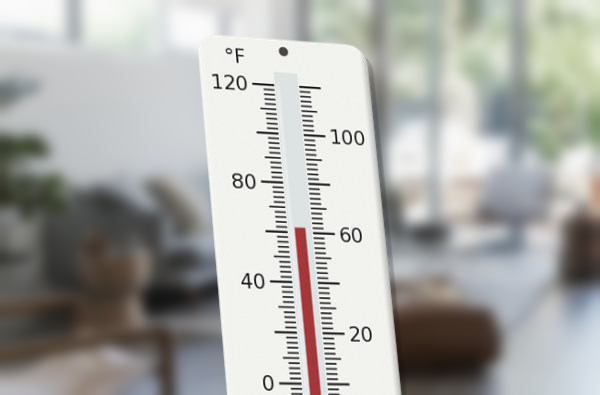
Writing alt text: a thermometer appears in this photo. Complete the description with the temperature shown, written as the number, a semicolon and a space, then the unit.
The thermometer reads 62; °F
